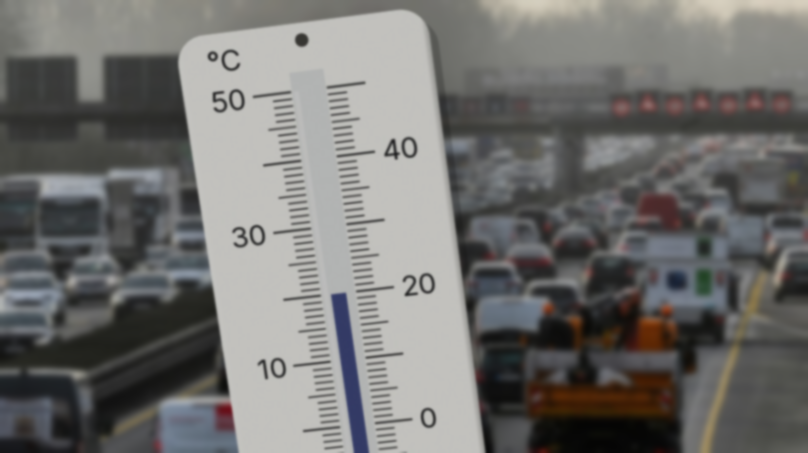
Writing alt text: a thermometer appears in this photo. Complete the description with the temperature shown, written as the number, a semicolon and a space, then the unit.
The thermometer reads 20; °C
